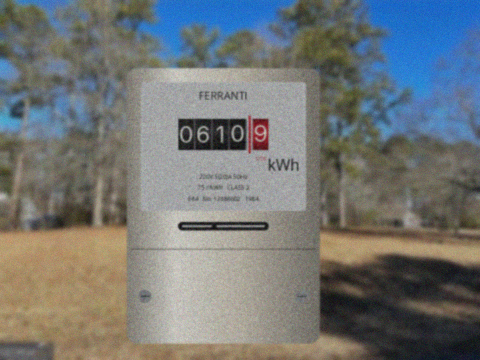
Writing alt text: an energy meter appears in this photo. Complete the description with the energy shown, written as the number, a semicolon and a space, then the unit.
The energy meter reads 610.9; kWh
